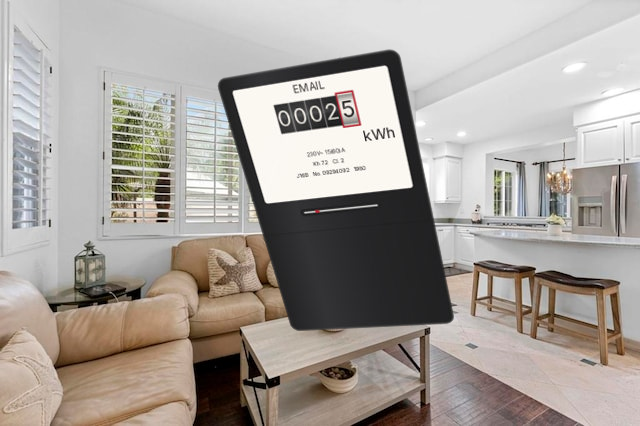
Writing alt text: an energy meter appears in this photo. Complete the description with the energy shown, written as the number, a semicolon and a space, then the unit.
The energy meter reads 2.5; kWh
